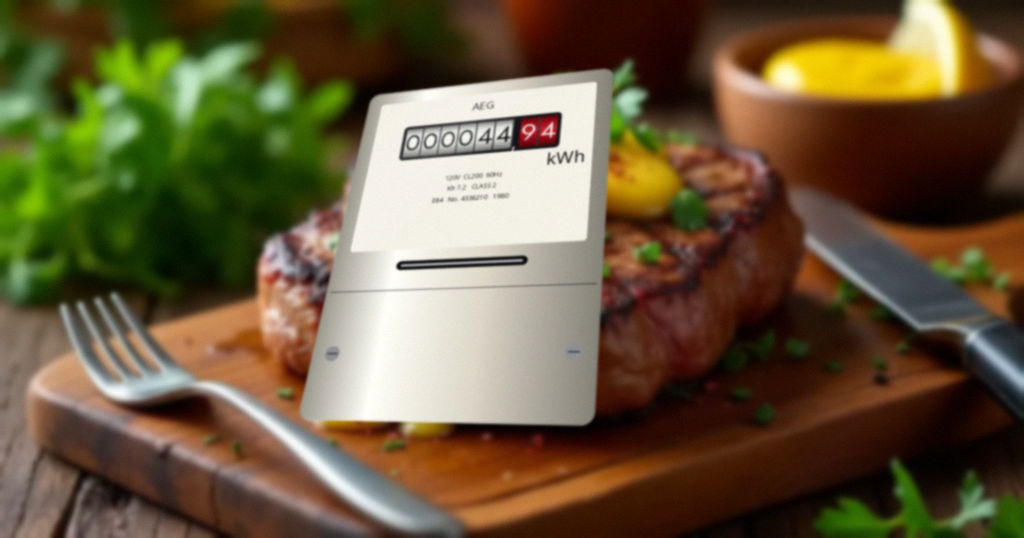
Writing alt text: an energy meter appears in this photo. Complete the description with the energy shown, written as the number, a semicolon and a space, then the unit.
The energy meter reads 44.94; kWh
